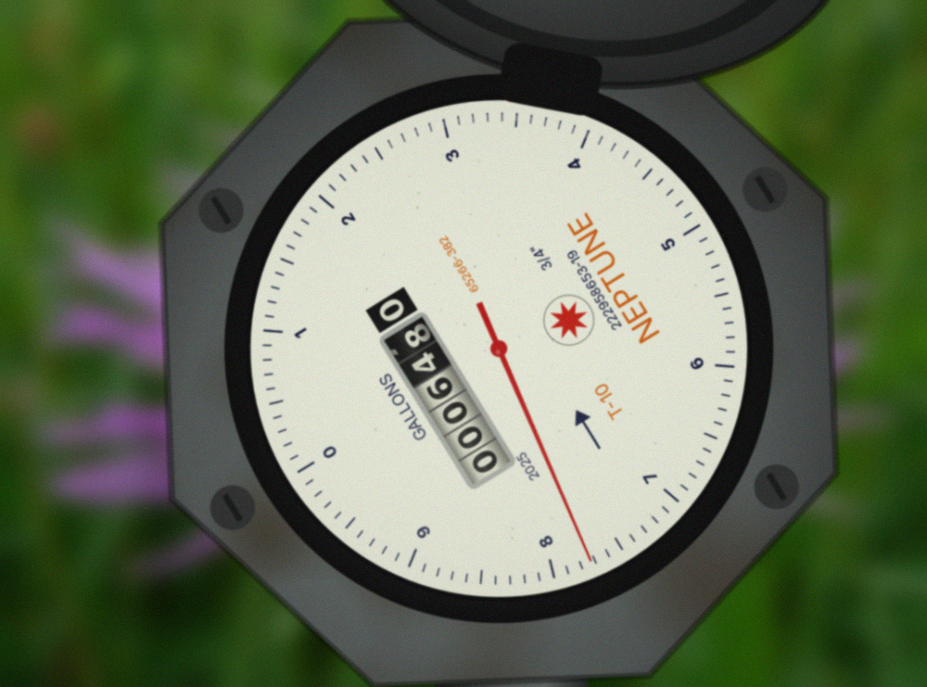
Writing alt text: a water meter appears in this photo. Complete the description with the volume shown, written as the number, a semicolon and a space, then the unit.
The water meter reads 6477.7; gal
